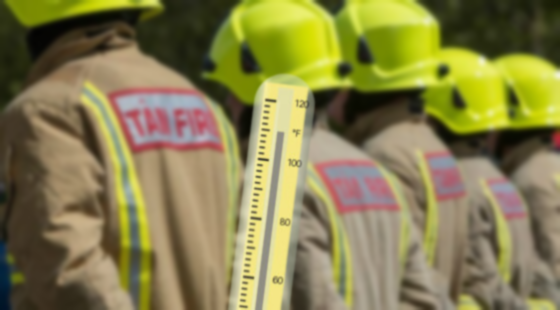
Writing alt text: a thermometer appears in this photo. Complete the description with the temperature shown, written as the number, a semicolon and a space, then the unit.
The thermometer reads 110; °F
